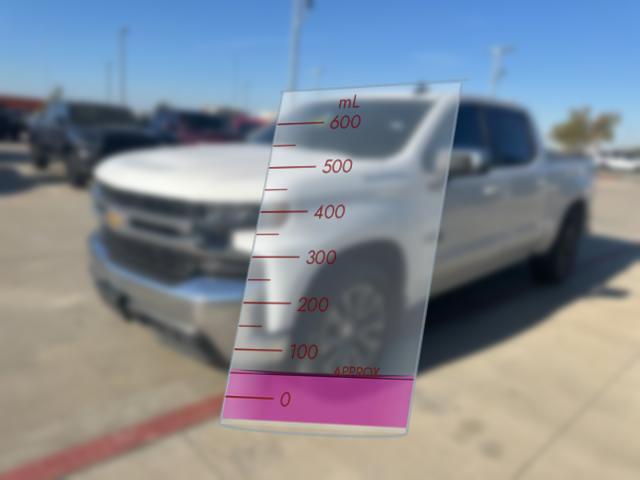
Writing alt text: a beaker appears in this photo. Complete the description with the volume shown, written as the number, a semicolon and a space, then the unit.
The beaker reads 50; mL
